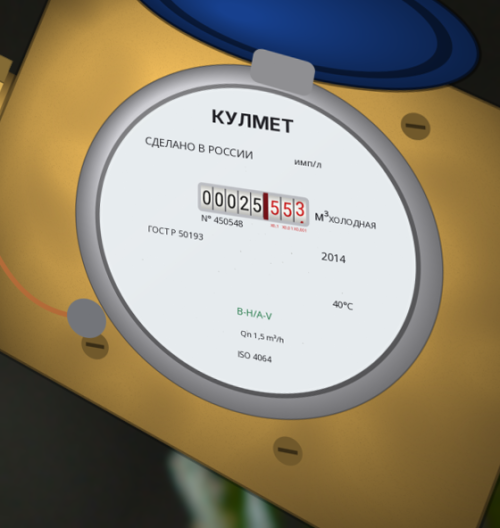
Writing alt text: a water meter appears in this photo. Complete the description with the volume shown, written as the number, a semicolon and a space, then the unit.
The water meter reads 25.553; m³
